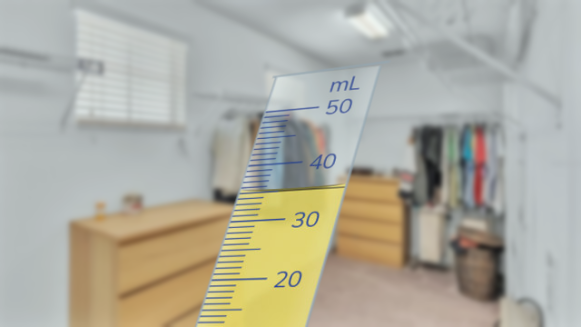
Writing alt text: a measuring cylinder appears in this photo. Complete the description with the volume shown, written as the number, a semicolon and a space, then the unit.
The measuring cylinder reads 35; mL
